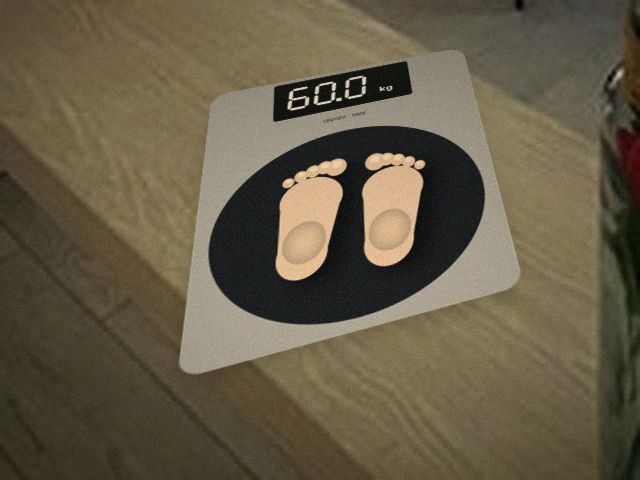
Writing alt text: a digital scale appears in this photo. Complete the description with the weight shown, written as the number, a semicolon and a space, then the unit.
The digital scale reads 60.0; kg
